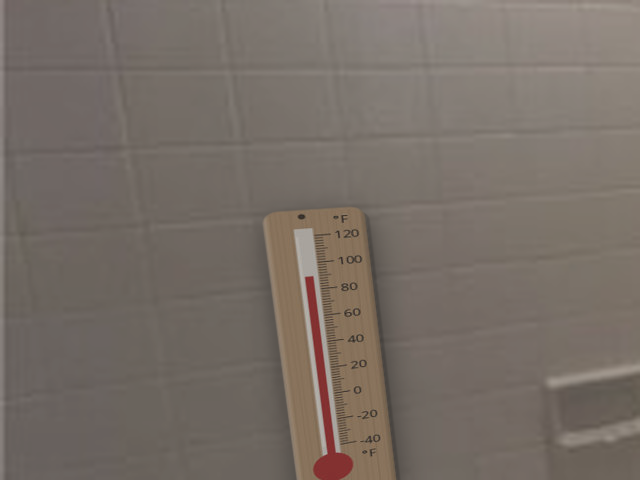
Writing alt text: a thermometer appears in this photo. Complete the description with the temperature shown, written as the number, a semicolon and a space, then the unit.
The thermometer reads 90; °F
